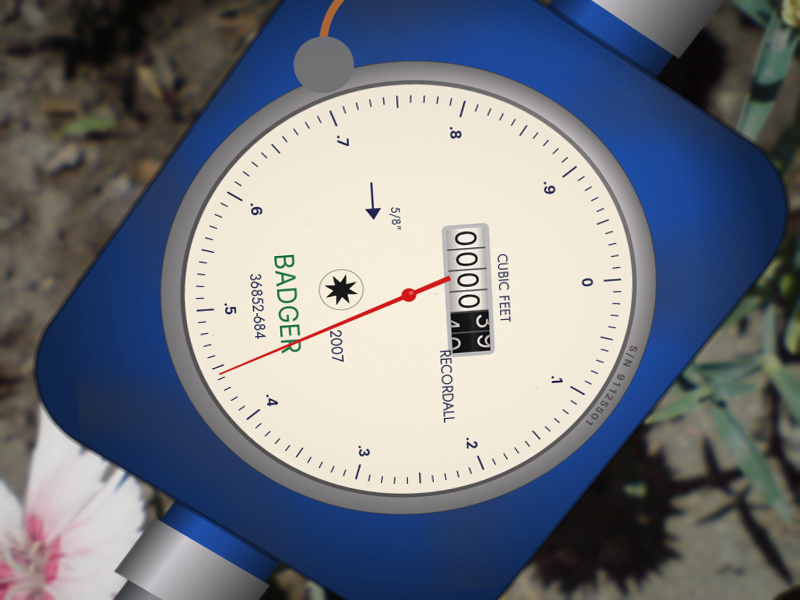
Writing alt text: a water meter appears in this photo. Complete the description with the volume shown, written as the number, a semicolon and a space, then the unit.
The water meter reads 39.44; ft³
